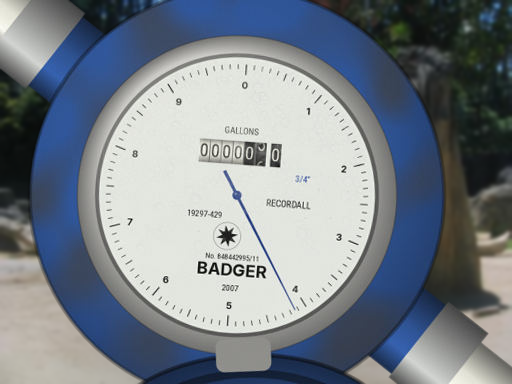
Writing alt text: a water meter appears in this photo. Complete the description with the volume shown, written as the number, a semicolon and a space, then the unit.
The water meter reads 54.1; gal
